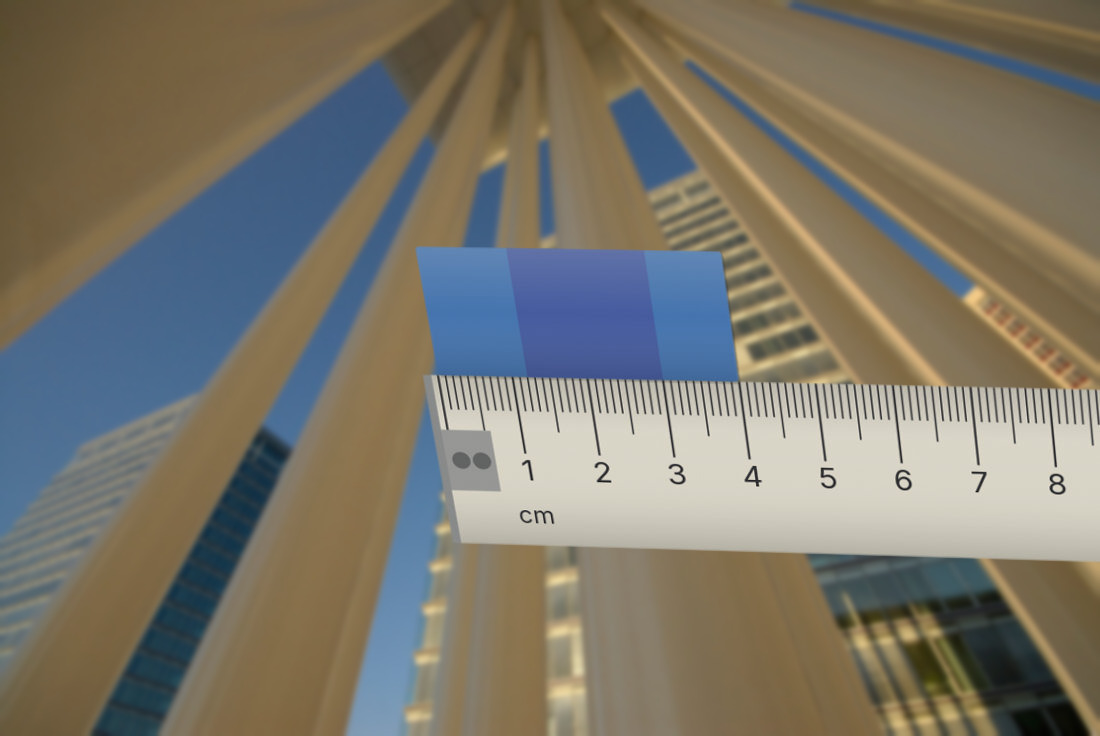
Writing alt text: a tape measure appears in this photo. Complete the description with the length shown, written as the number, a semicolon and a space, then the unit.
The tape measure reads 4; cm
